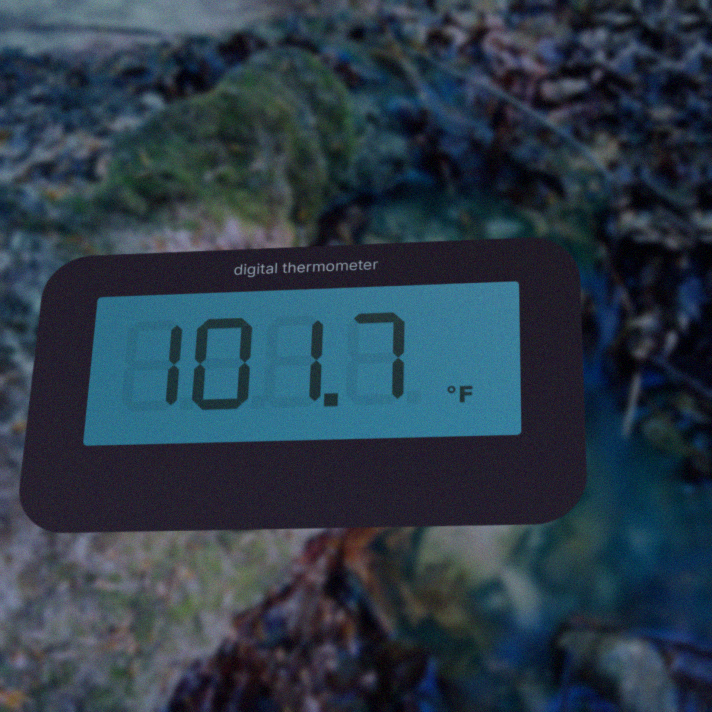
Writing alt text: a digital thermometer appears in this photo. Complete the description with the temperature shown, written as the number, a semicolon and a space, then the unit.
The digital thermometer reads 101.7; °F
